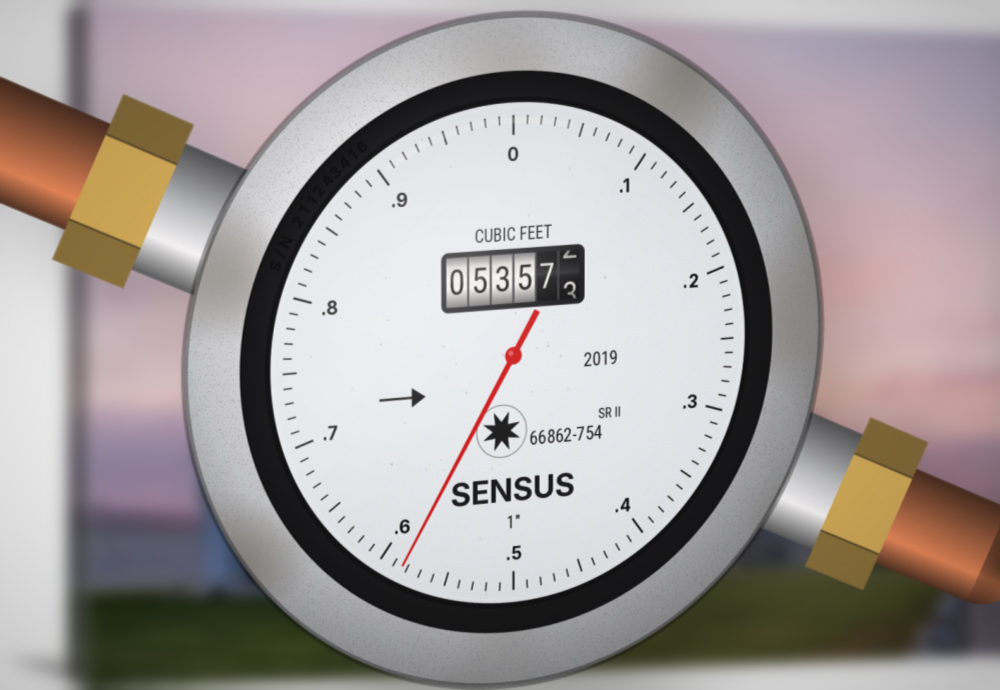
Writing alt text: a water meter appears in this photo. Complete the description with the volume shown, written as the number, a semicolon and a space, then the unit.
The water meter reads 53572.58; ft³
